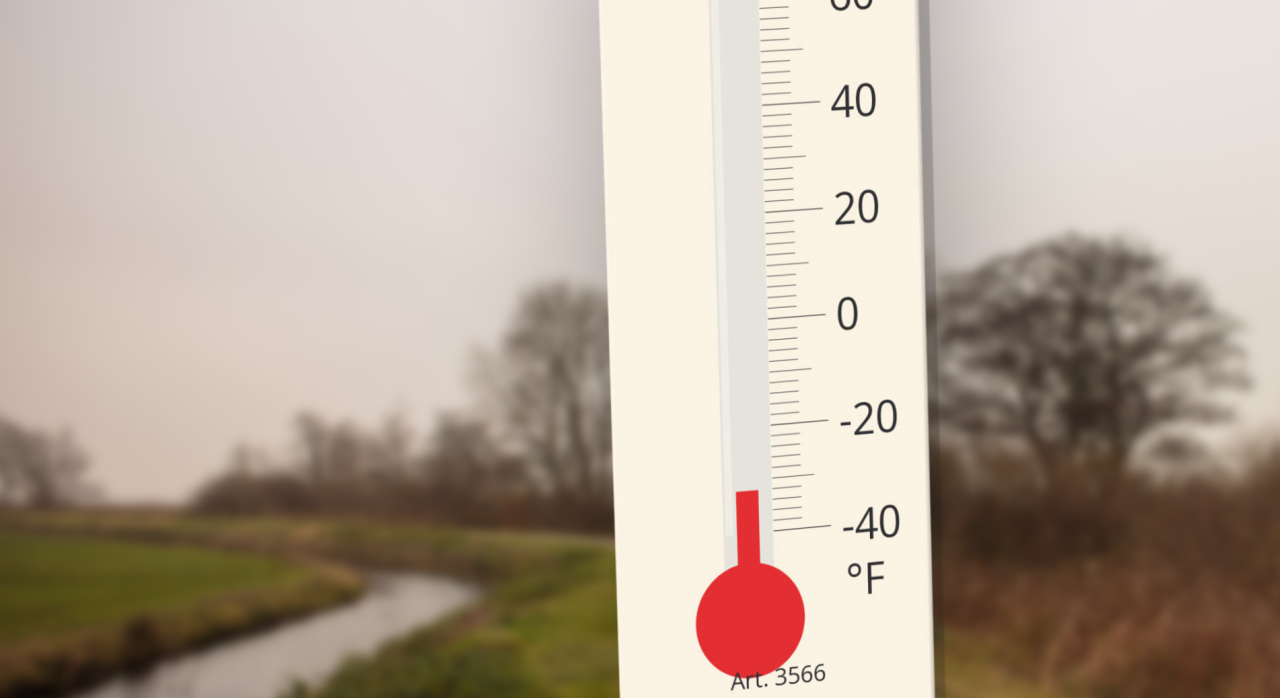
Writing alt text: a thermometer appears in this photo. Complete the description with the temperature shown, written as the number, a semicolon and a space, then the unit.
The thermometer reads -32; °F
